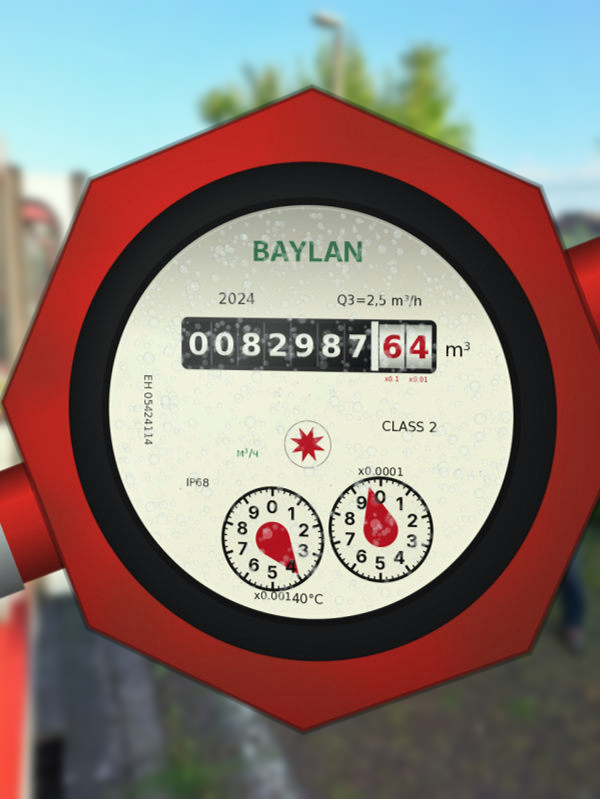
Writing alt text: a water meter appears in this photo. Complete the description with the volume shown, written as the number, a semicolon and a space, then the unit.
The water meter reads 82987.6439; m³
